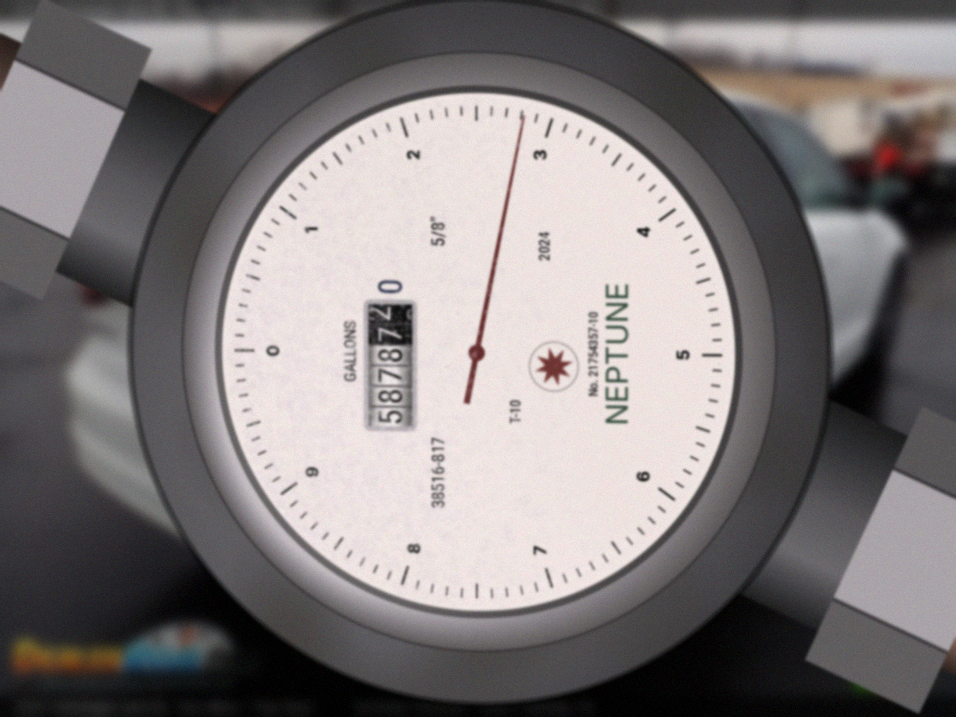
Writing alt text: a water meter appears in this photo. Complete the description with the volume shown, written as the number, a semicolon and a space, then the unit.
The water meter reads 5878722.8; gal
